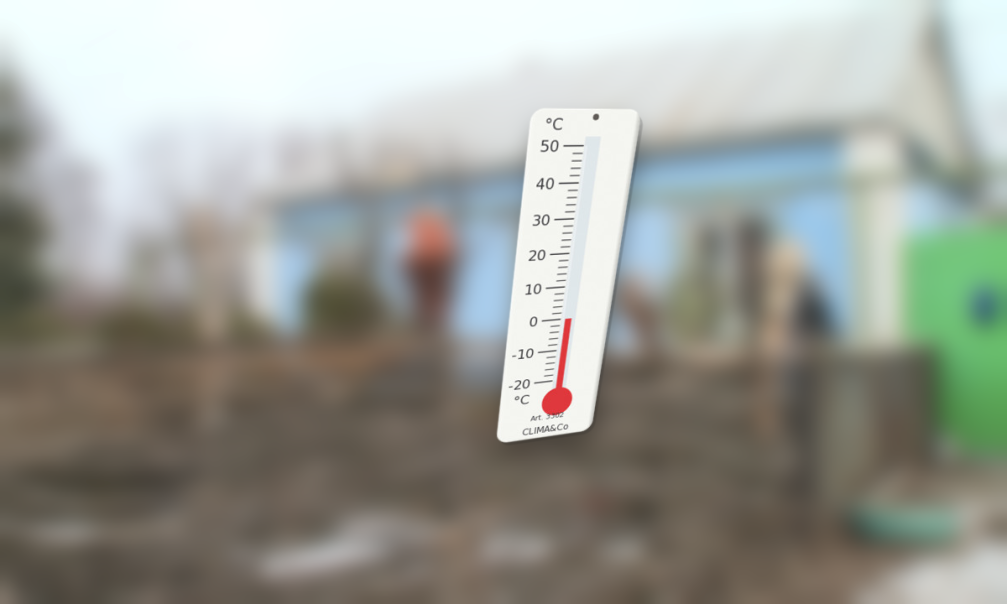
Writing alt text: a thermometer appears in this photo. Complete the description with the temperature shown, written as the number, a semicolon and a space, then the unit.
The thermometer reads 0; °C
